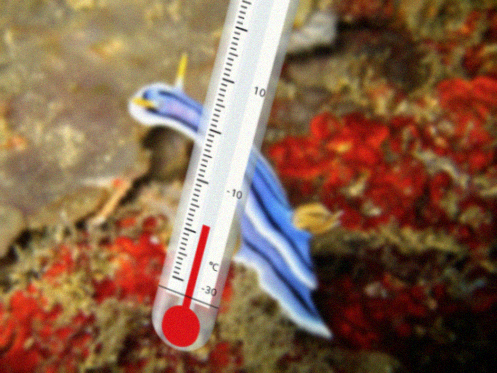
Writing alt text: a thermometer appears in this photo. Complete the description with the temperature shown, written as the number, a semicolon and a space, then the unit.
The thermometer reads -18; °C
